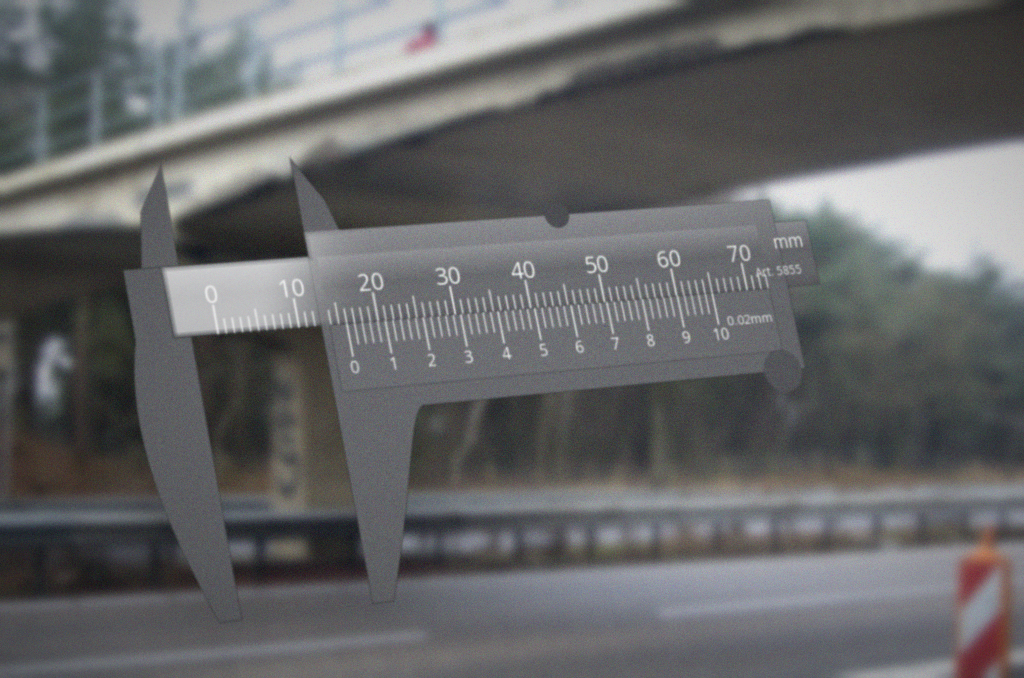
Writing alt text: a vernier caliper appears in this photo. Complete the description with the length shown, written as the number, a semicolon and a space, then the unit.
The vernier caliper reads 16.0; mm
